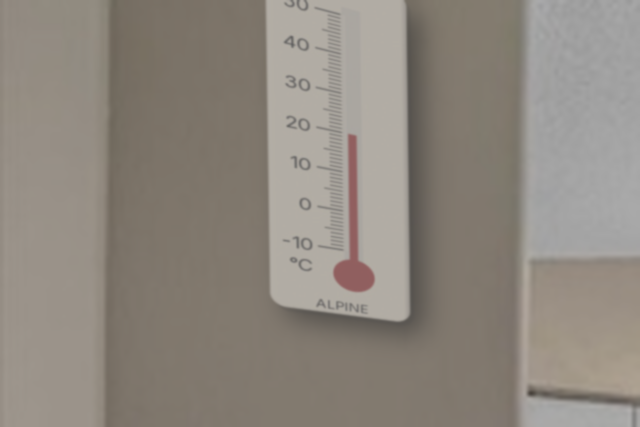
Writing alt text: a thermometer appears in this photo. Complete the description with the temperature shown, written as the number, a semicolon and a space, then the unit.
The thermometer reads 20; °C
